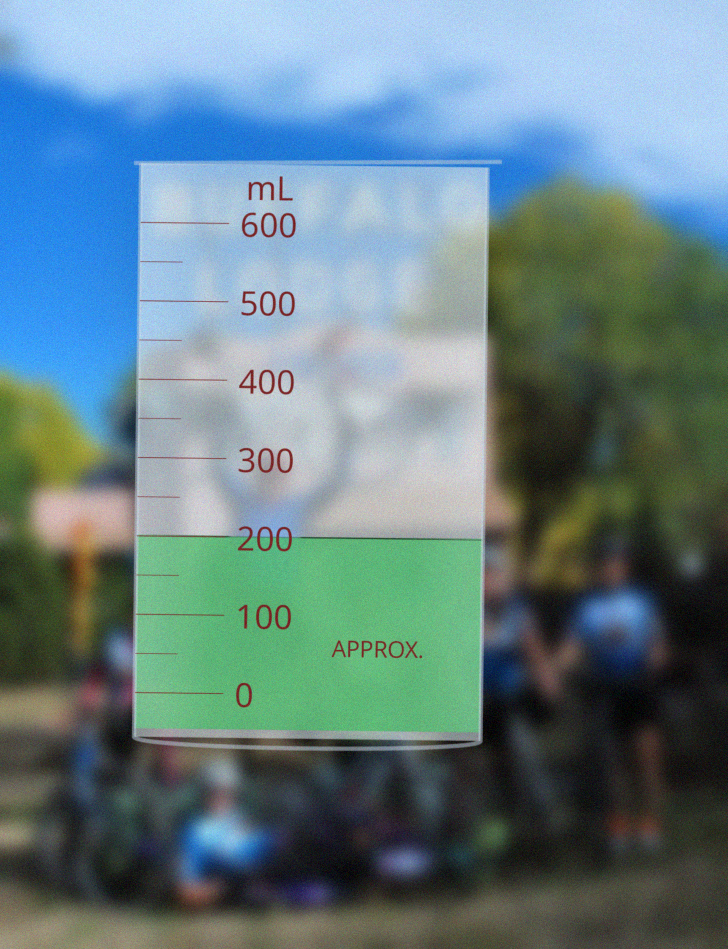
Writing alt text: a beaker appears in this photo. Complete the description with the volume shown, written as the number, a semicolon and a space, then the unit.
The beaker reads 200; mL
